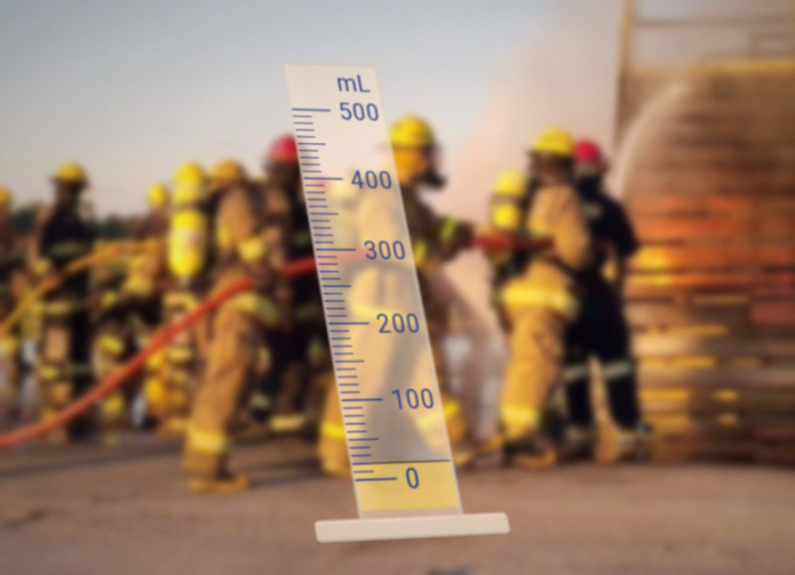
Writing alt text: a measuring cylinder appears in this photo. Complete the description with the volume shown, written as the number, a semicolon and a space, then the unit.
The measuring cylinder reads 20; mL
